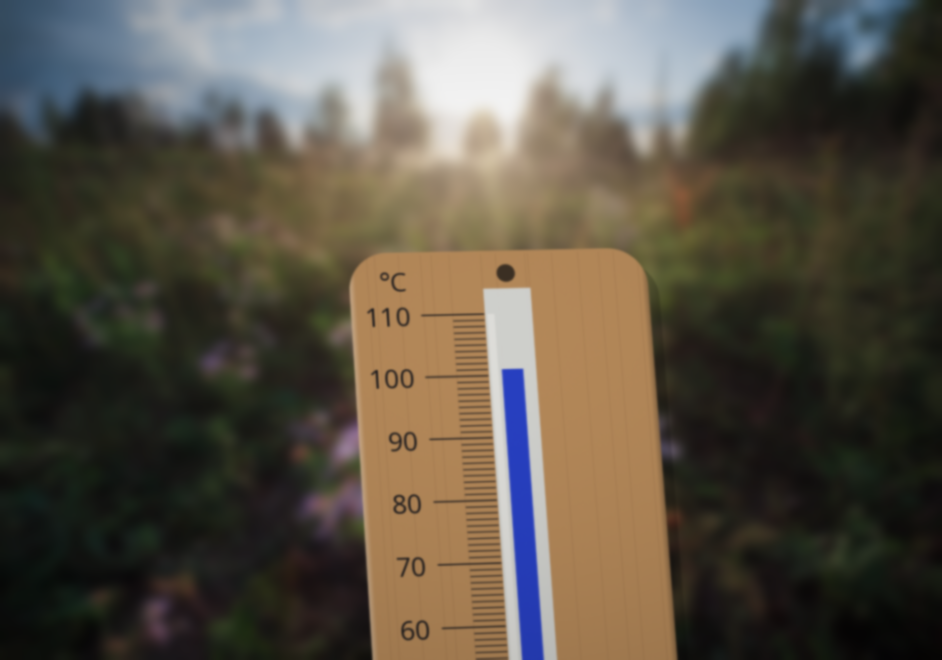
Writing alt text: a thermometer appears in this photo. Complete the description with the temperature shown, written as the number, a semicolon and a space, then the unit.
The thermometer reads 101; °C
